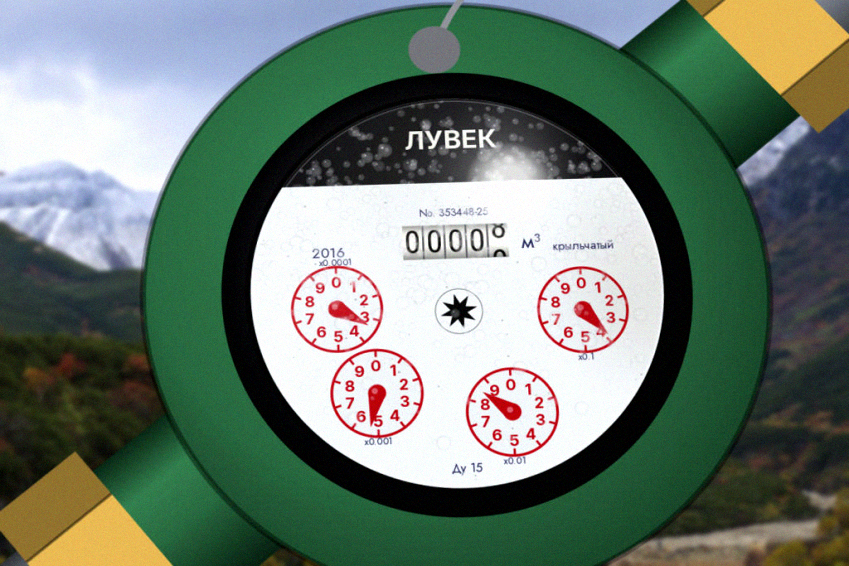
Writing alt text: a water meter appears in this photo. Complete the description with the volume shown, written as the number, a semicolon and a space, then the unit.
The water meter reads 8.3853; m³
